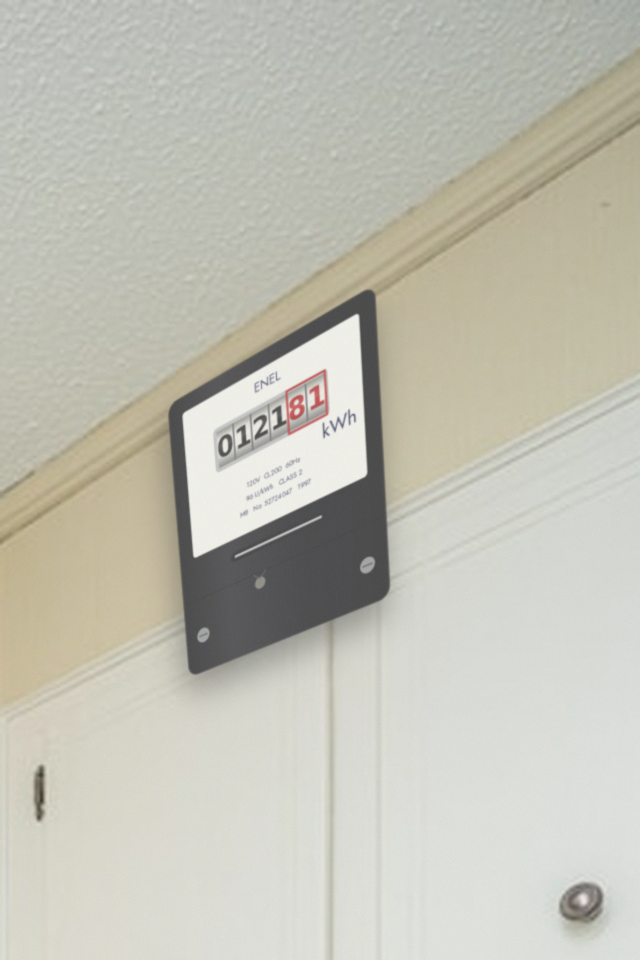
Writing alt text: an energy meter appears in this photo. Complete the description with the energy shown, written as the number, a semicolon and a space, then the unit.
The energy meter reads 121.81; kWh
